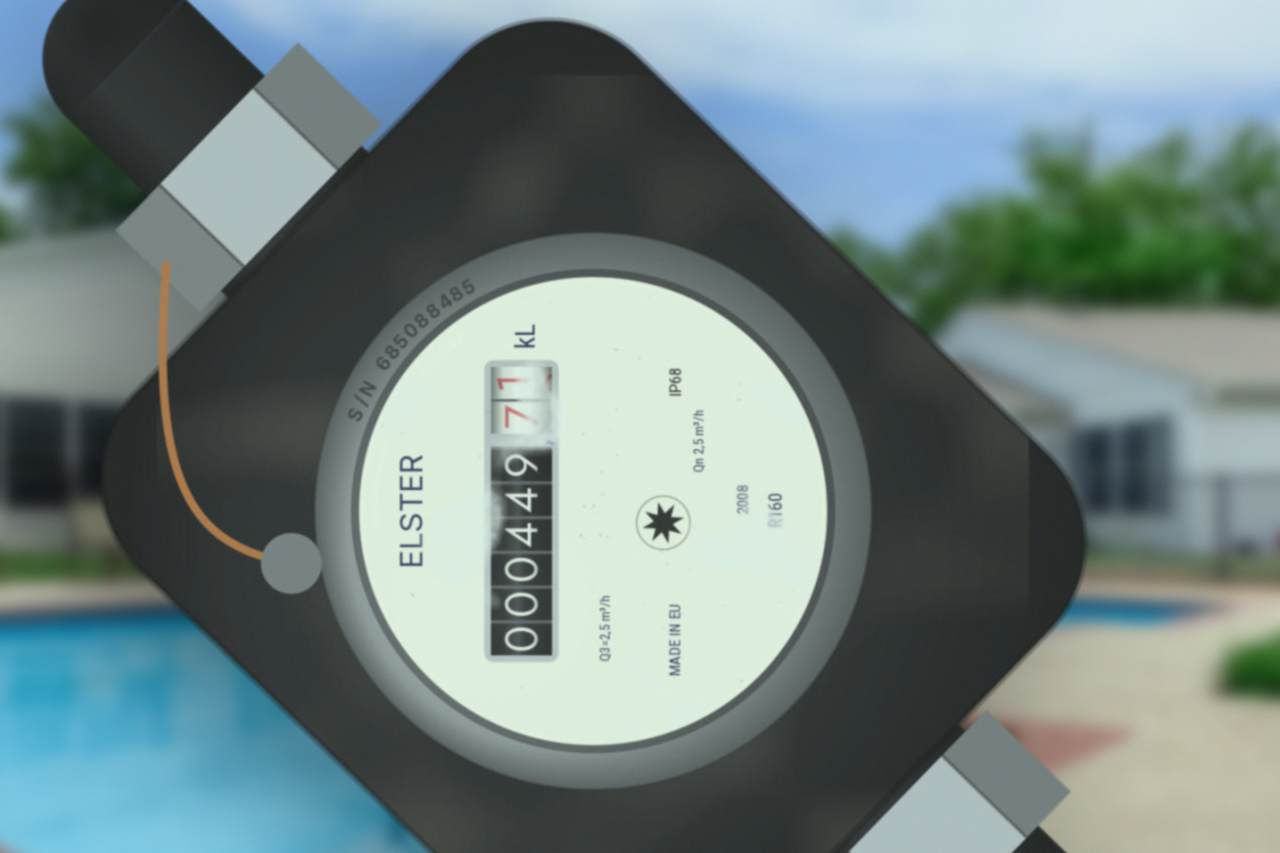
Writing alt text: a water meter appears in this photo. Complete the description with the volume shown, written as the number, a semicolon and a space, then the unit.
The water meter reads 449.71; kL
